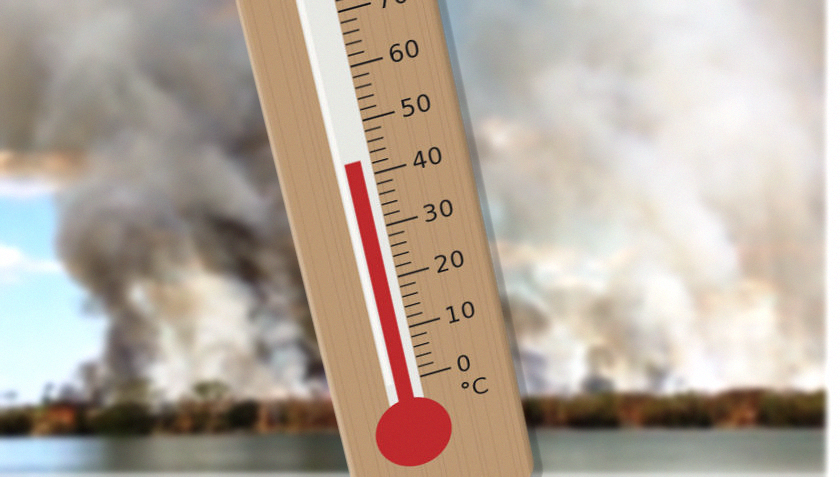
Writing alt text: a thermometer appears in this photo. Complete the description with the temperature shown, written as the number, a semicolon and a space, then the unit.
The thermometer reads 43; °C
